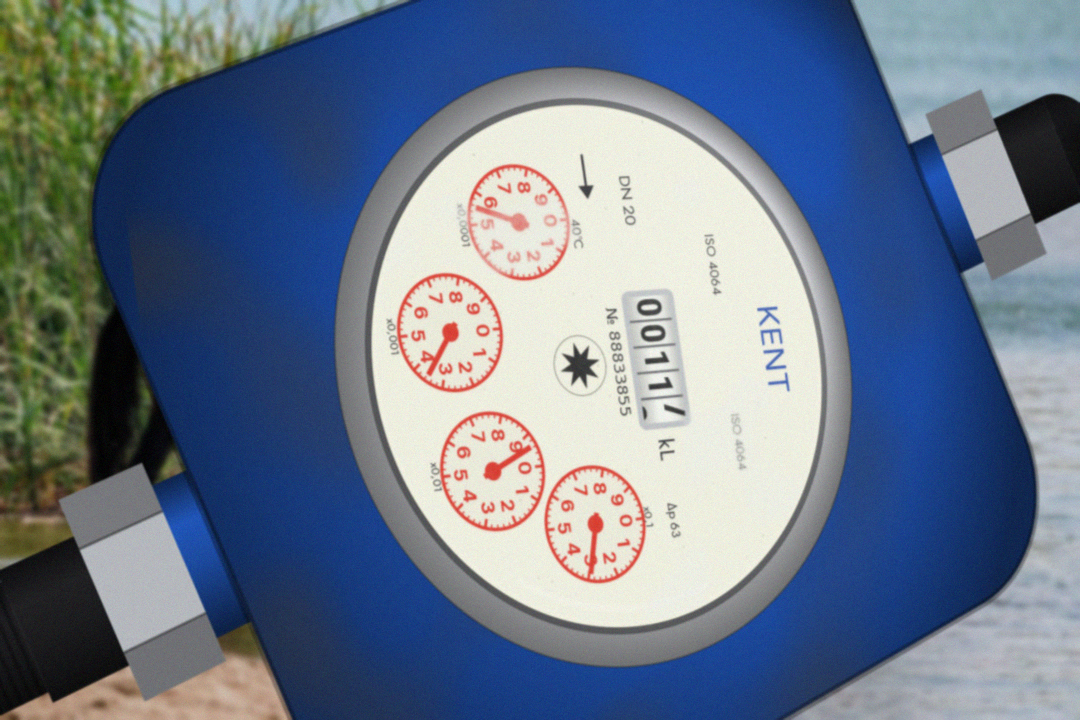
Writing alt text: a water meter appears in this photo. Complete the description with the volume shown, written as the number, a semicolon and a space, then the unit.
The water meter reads 117.2935; kL
